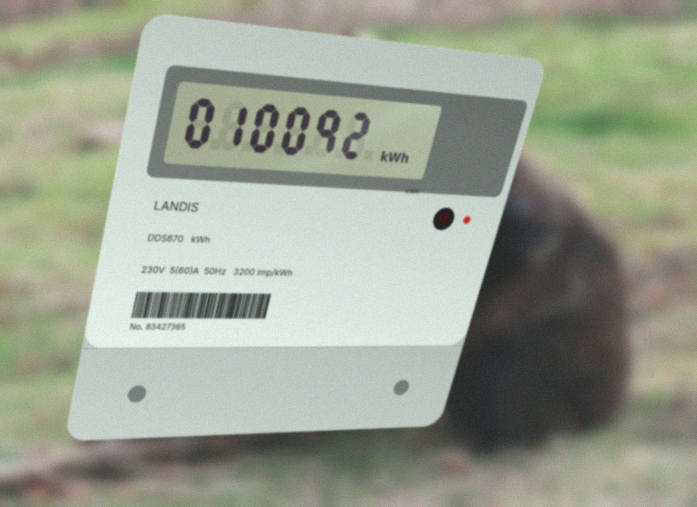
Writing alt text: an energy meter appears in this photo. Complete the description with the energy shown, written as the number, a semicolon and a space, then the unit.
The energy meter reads 10092; kWh
